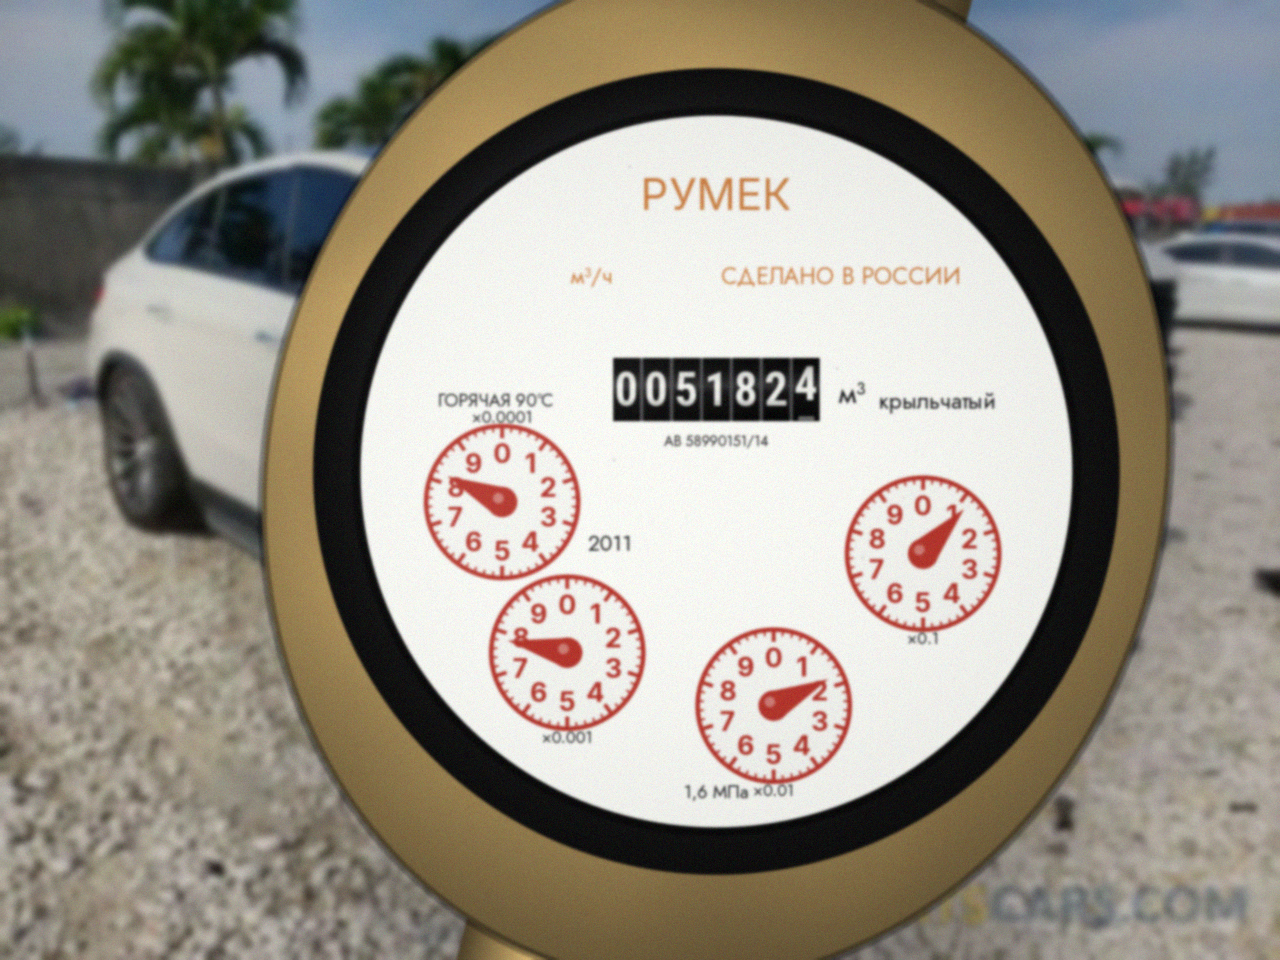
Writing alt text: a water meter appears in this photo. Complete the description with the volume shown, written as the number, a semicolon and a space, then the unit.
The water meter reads 51824.1178; m³
